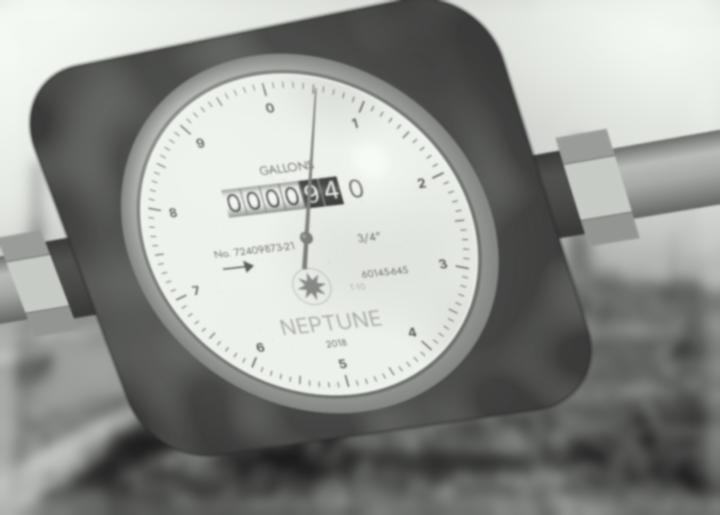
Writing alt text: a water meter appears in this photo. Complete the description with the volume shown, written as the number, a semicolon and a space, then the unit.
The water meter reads 940.5; gal
